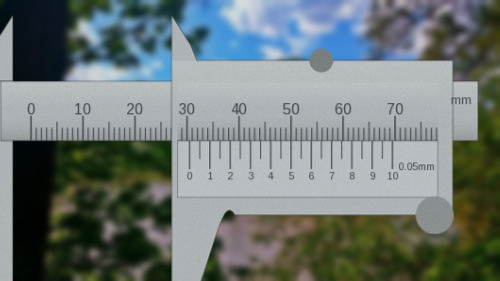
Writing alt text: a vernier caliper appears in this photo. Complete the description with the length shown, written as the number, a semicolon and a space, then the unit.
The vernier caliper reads 30.5; mm
